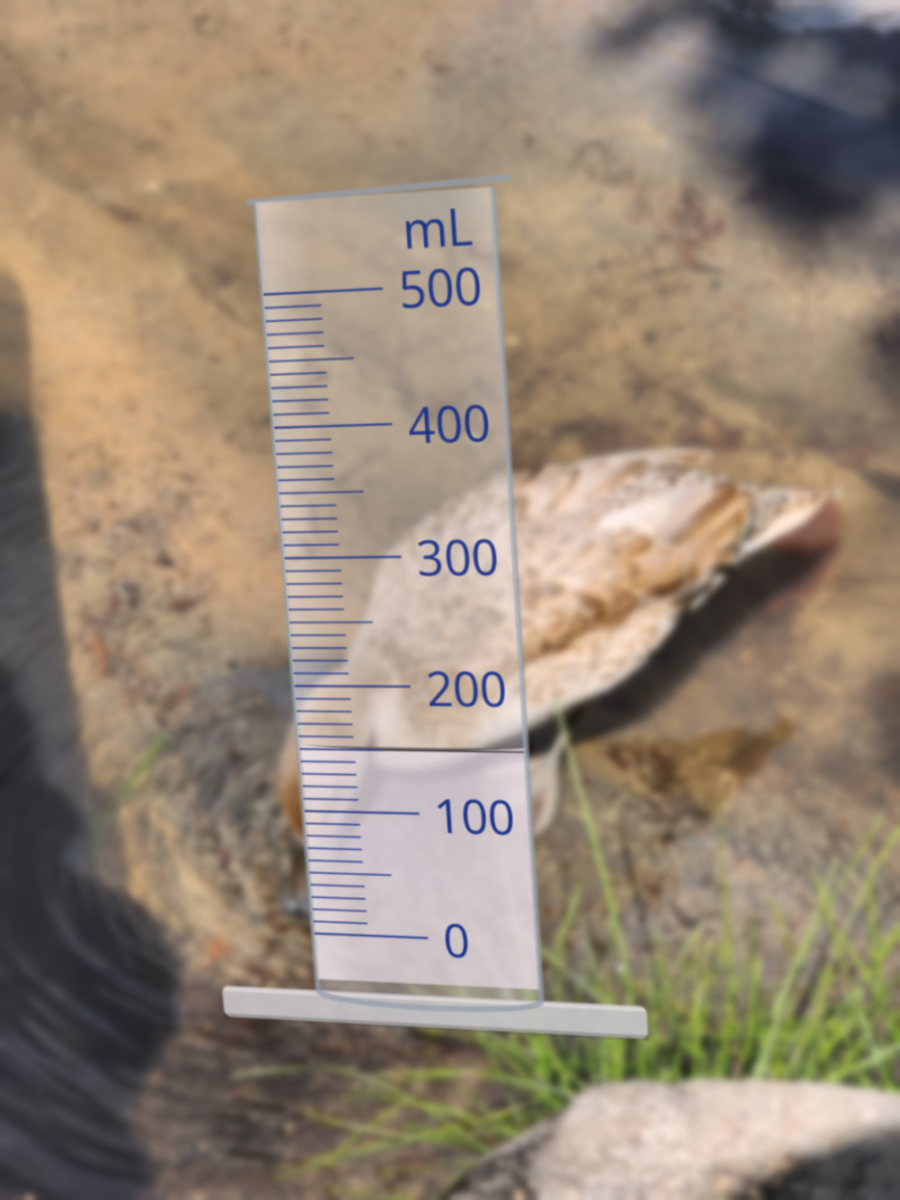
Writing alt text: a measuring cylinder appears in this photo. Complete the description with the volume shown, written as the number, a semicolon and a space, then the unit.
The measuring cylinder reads 150; mL
